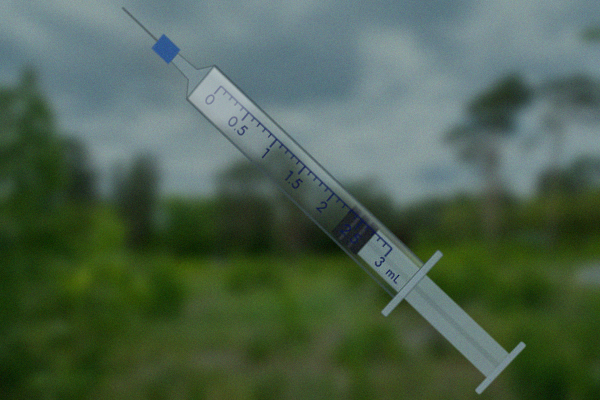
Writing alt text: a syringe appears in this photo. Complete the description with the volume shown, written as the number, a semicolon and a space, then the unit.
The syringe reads 2.3; mL
